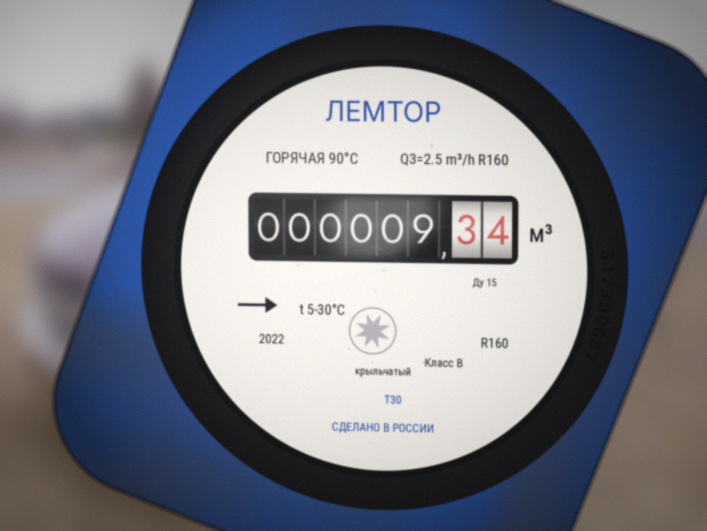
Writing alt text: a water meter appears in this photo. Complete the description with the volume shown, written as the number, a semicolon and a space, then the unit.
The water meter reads 9.34; m³
